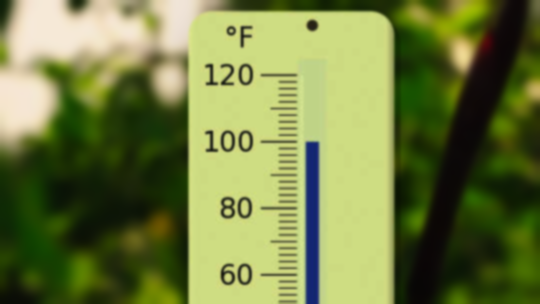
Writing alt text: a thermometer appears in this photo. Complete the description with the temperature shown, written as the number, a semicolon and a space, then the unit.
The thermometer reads 100; °F
